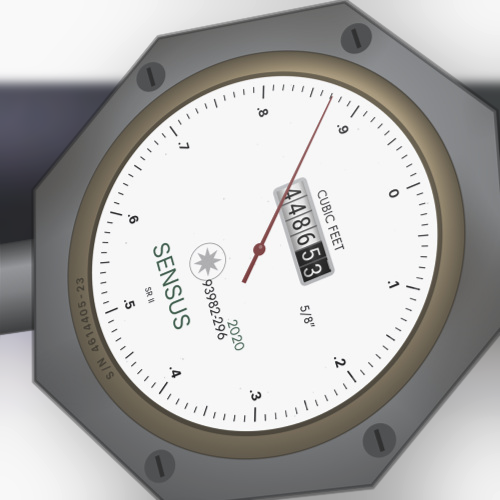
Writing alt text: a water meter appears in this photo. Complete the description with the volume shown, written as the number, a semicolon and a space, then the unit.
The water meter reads 448652.87; ft³
